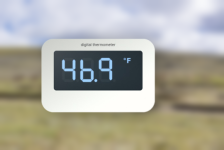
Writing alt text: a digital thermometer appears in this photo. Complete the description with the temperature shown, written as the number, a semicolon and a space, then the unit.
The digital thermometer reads 46.9; °F
